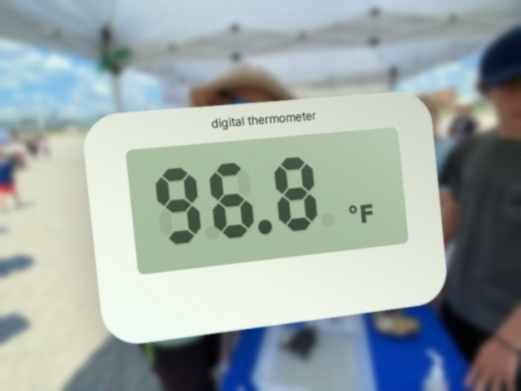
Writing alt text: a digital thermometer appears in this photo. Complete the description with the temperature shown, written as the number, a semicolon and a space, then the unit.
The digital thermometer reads 96.8; °F
